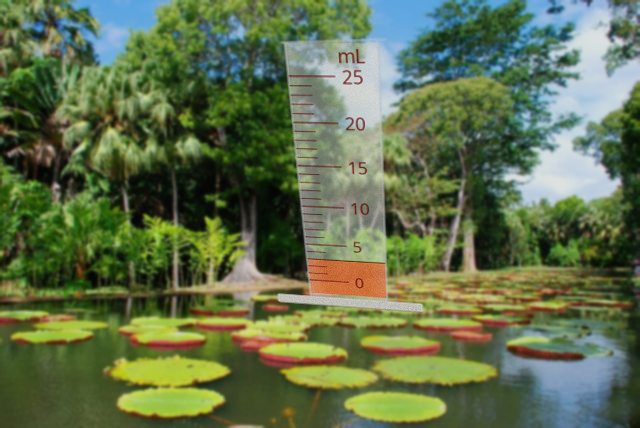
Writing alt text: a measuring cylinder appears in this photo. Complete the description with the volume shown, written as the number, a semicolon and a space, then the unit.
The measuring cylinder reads 3; mL
